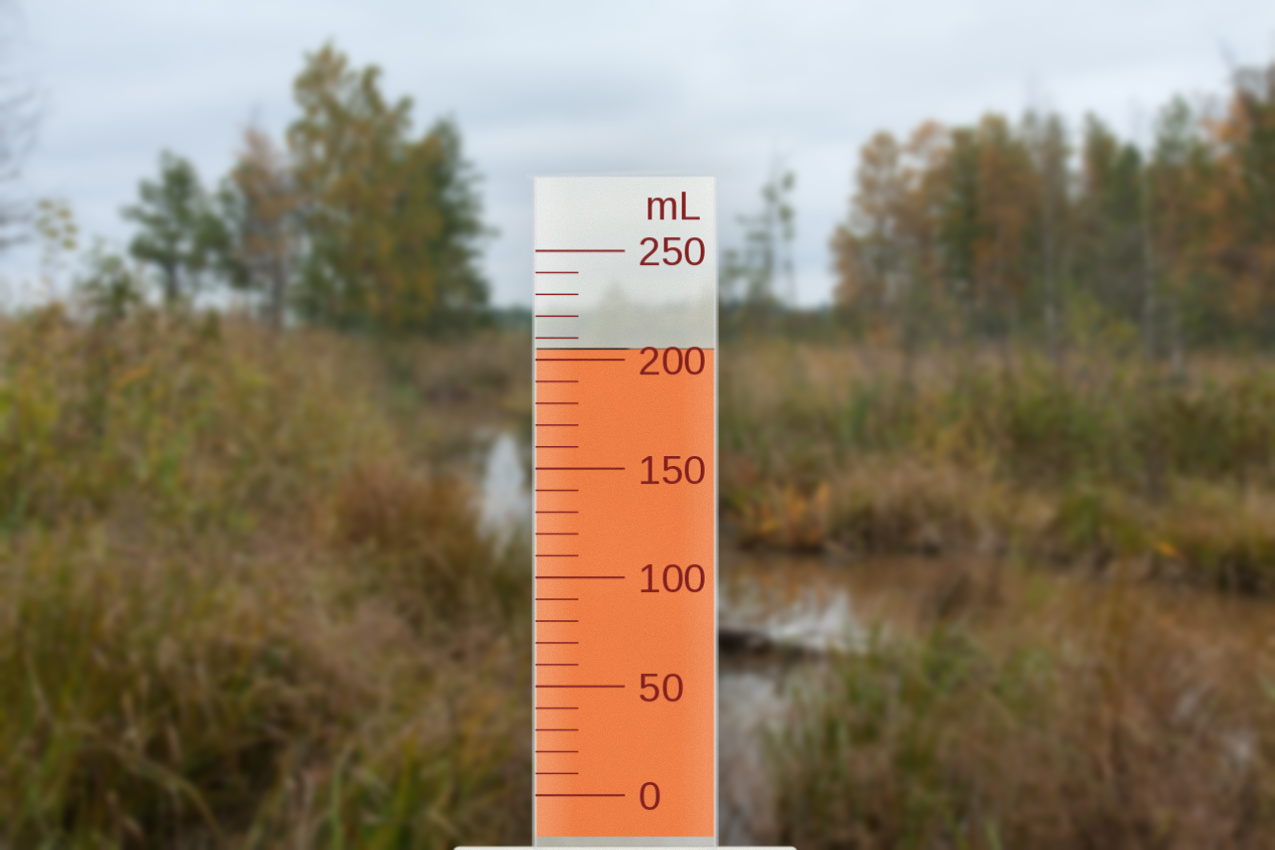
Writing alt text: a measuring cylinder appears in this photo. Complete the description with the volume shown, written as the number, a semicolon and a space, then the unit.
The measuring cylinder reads 205; mL
